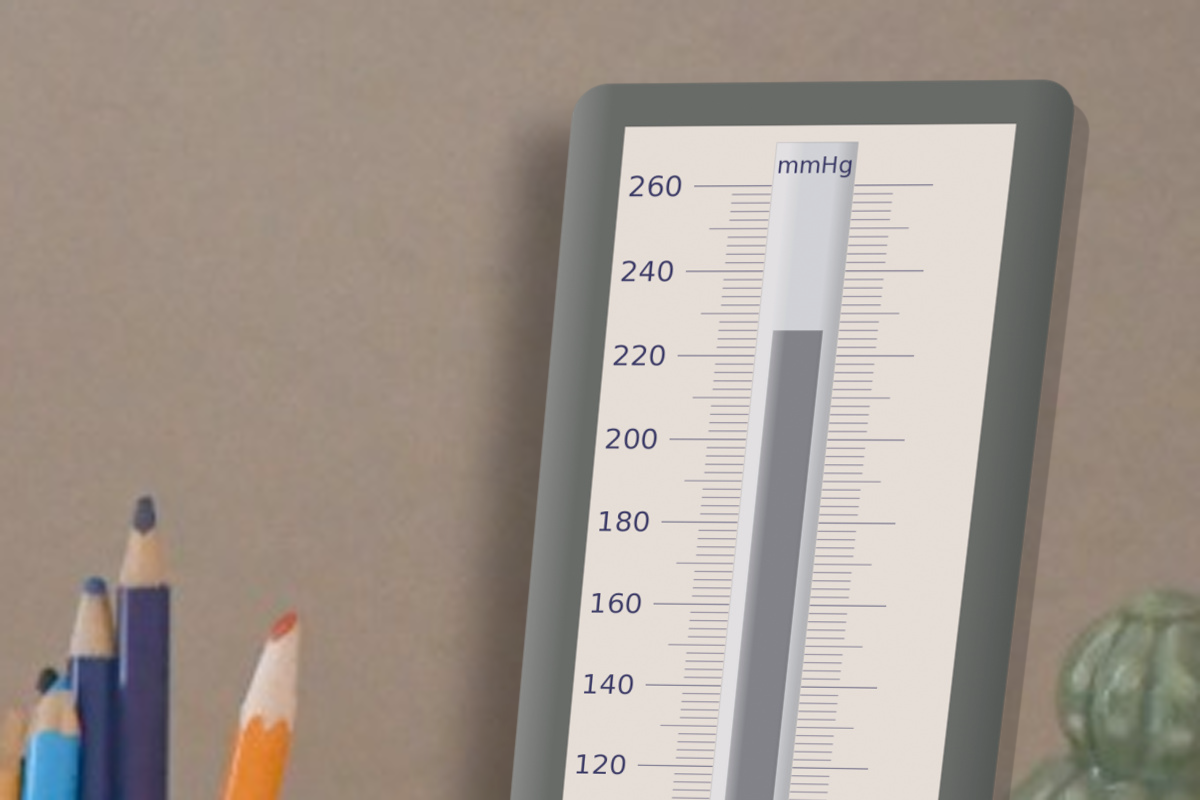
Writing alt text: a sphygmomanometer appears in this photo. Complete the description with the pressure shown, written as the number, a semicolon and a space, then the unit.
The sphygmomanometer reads 226; mmHg
